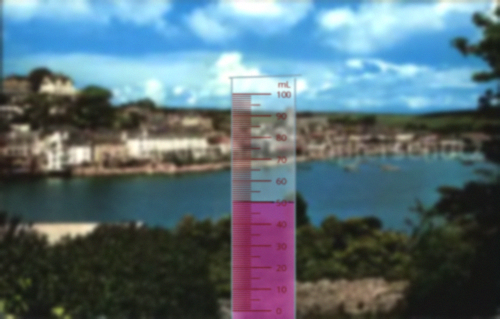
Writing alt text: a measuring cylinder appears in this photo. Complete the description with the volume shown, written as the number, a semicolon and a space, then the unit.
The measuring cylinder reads 50; mL
